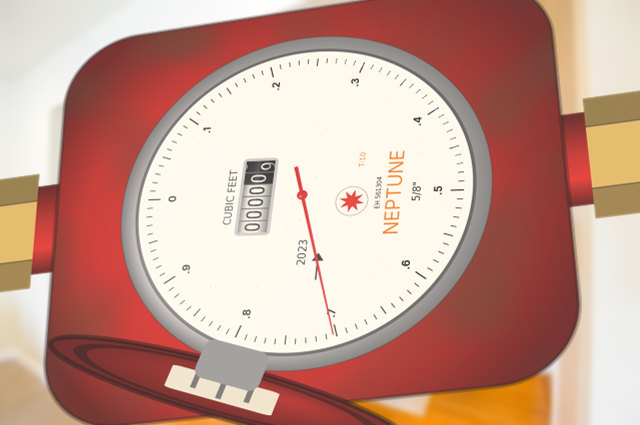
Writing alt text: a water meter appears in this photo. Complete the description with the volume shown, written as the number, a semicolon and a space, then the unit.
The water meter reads 8.70; ft³
